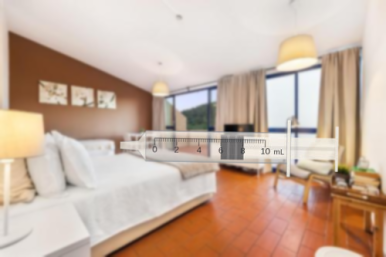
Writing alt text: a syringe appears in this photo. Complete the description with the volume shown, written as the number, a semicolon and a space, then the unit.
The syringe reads 6; mL
